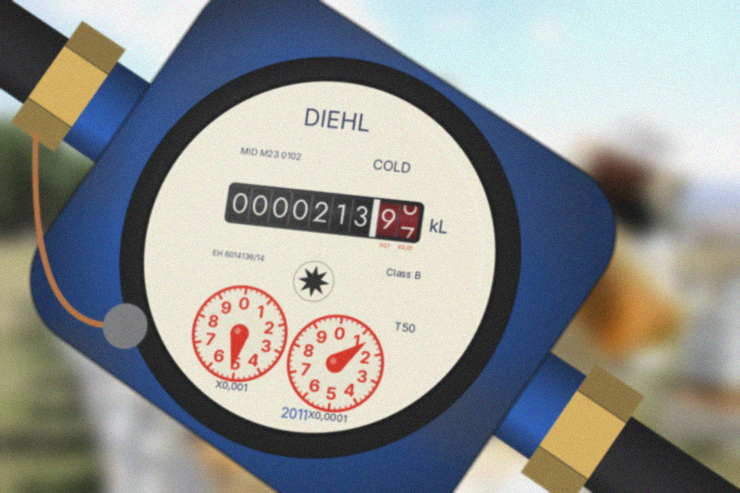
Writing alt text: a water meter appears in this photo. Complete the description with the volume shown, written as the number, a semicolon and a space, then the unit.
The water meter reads 213.9651; kL
